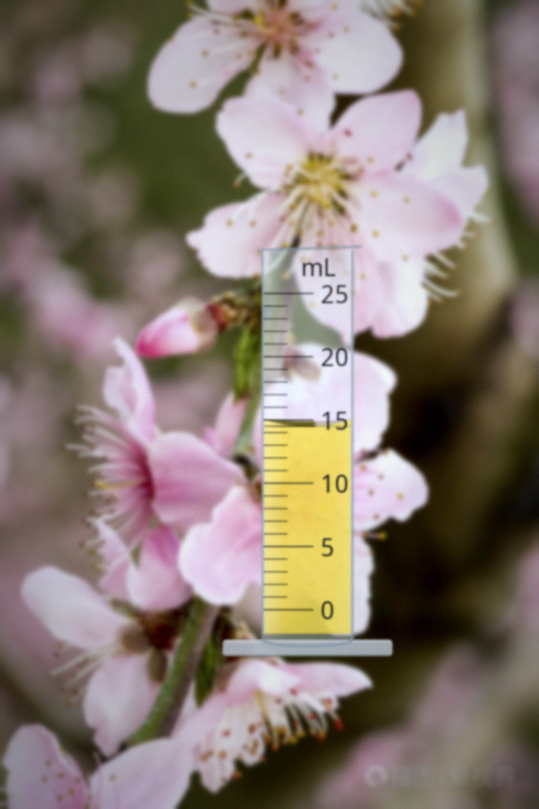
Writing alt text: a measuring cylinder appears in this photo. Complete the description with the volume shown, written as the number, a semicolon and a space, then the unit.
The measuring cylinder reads 14.5; mL
